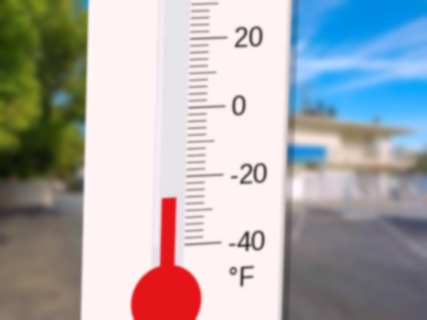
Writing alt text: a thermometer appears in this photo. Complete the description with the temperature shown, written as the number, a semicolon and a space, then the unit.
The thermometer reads -26; °F
